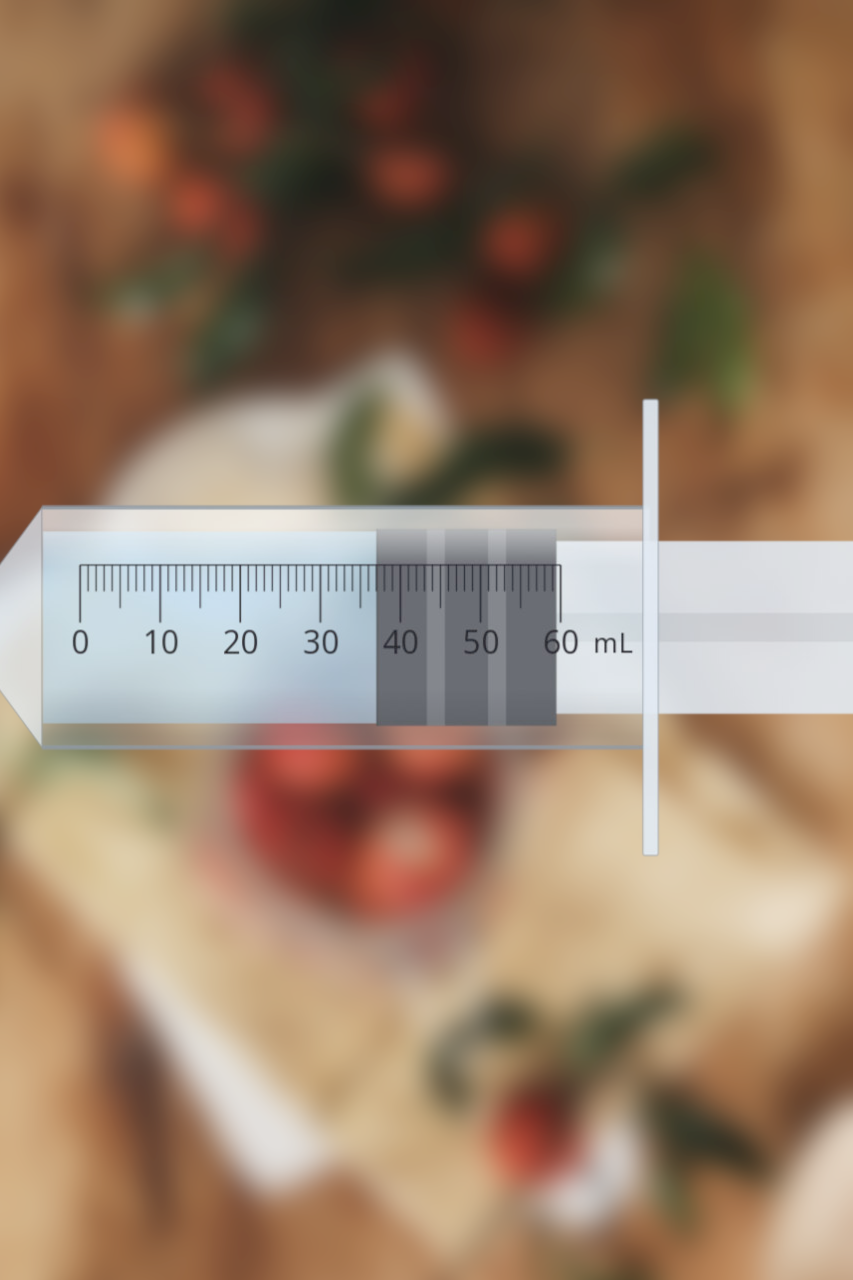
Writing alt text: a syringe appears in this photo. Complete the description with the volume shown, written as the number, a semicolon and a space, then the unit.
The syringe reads 37; mL
